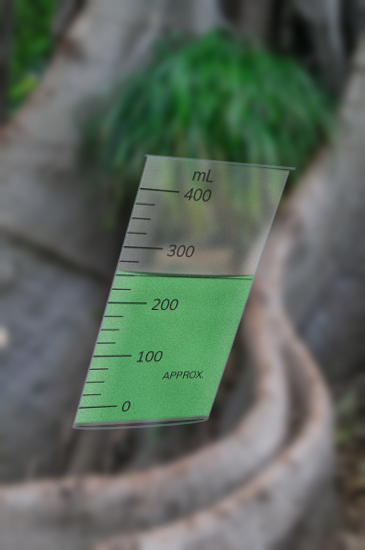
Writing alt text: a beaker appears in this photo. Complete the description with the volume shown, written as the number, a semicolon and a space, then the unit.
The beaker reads 250; mL
